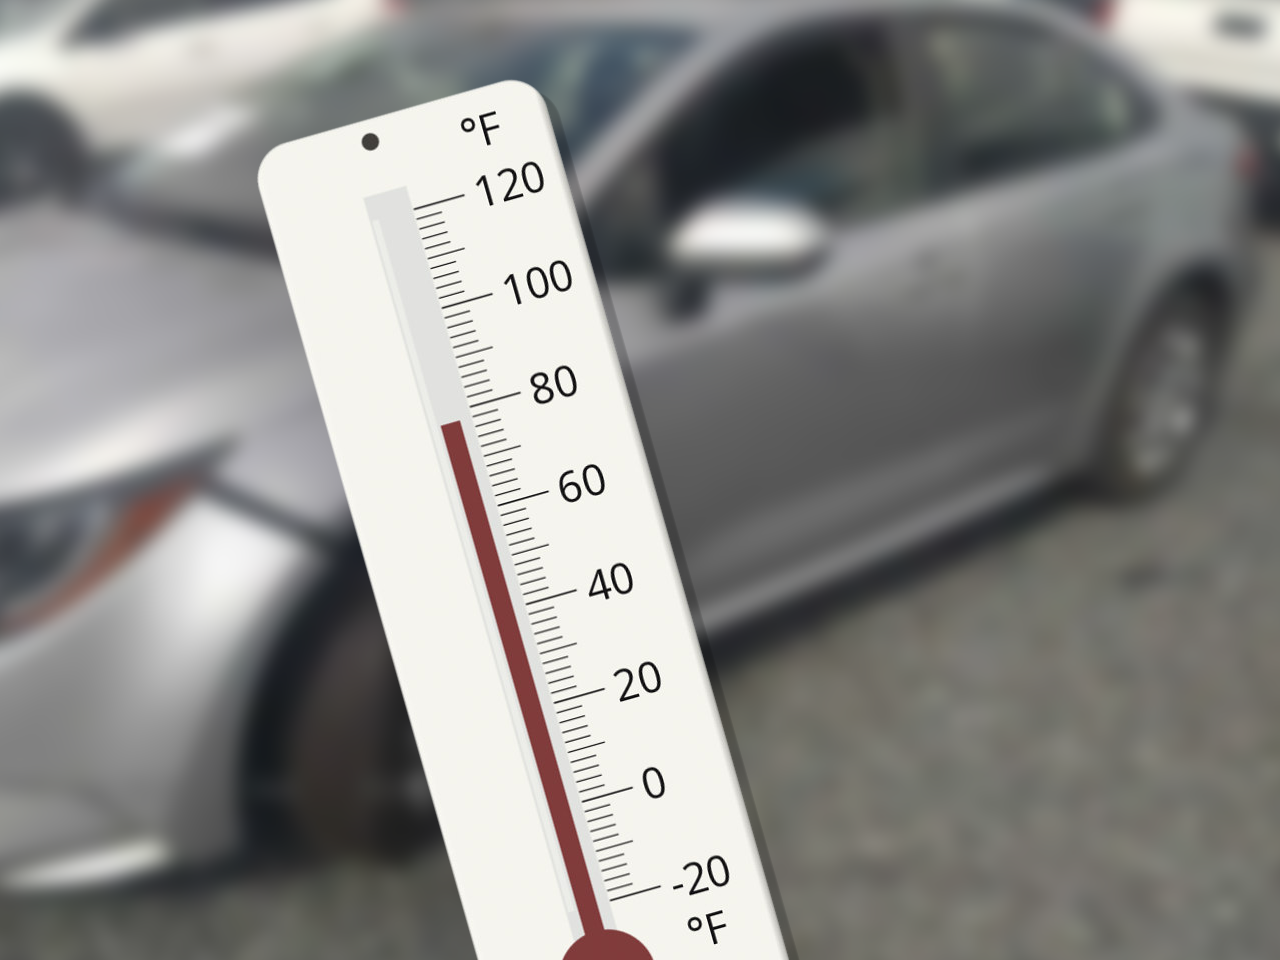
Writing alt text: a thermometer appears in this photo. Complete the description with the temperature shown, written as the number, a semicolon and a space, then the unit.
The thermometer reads 78; °F
